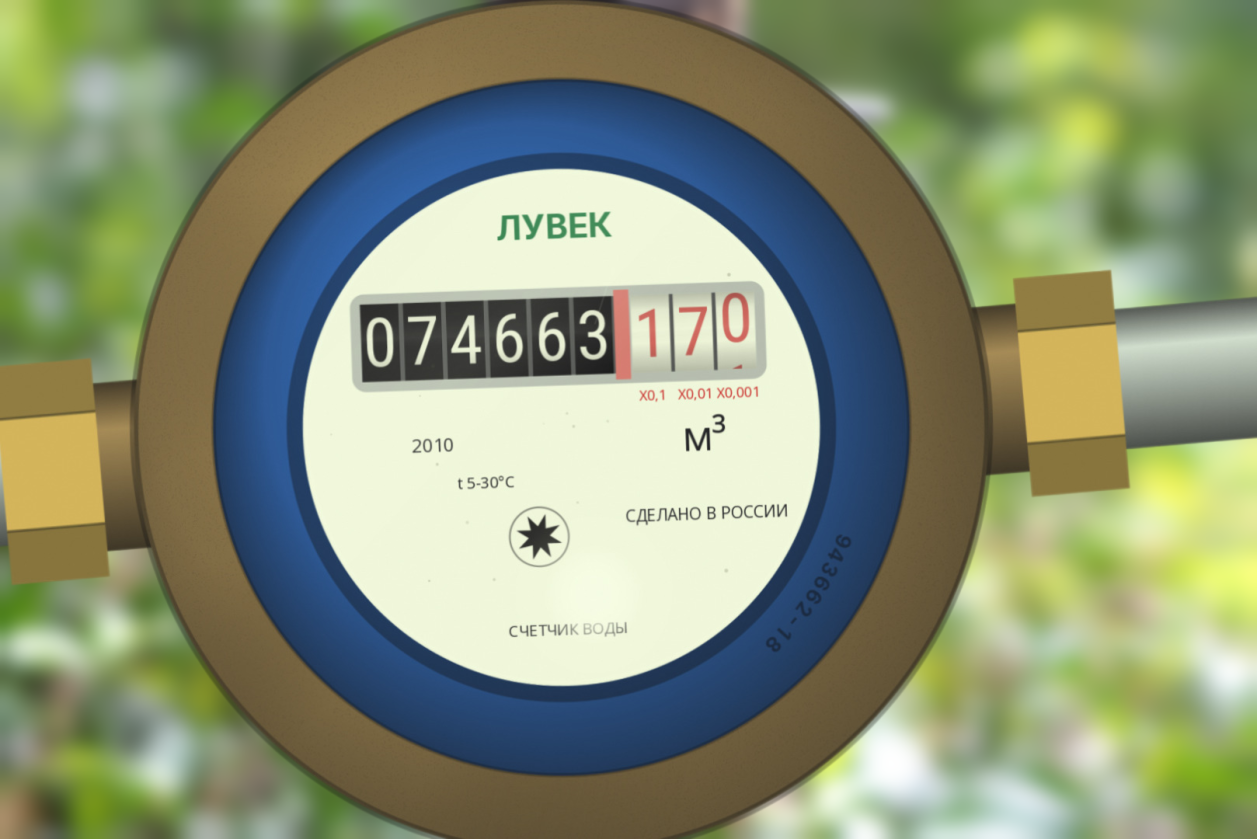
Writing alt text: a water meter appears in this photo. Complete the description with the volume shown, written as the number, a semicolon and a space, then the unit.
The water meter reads 74663.170; m³
